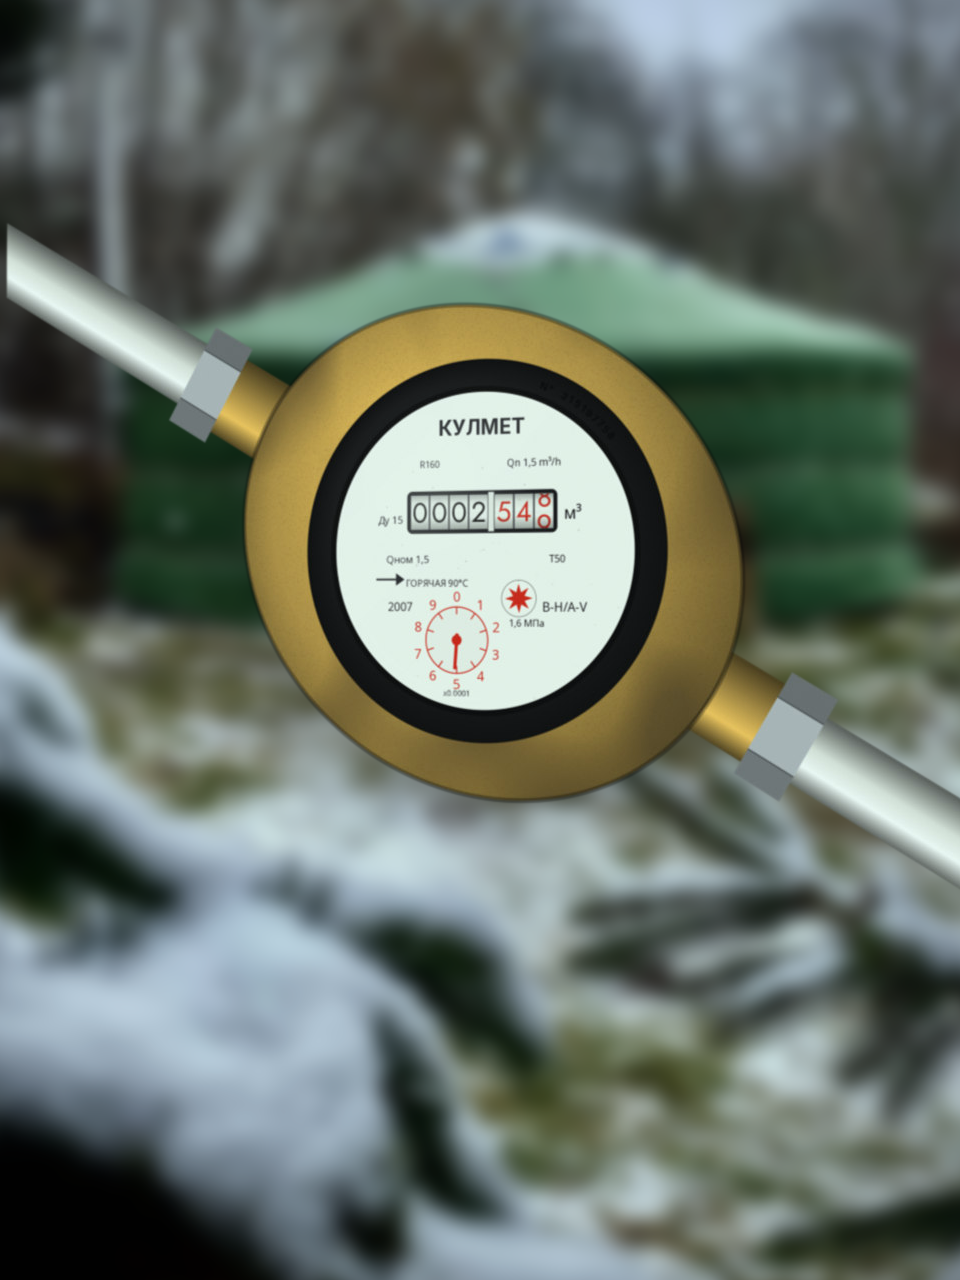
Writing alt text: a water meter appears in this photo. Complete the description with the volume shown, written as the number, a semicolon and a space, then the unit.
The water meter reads 2.5485; m³
